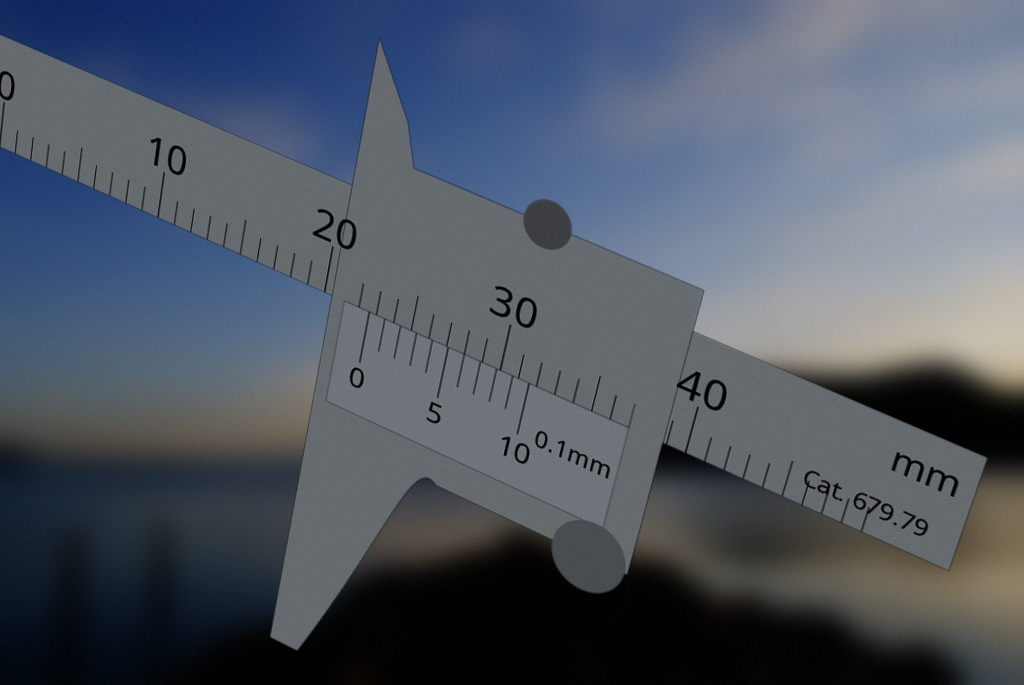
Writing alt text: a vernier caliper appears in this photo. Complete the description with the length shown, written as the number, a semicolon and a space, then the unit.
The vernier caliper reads 22.6; mm
